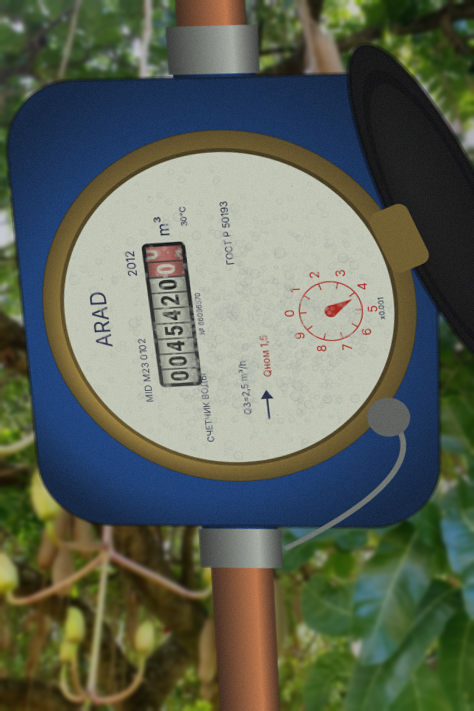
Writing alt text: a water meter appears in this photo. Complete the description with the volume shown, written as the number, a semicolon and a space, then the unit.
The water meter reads 45420.004; m³
